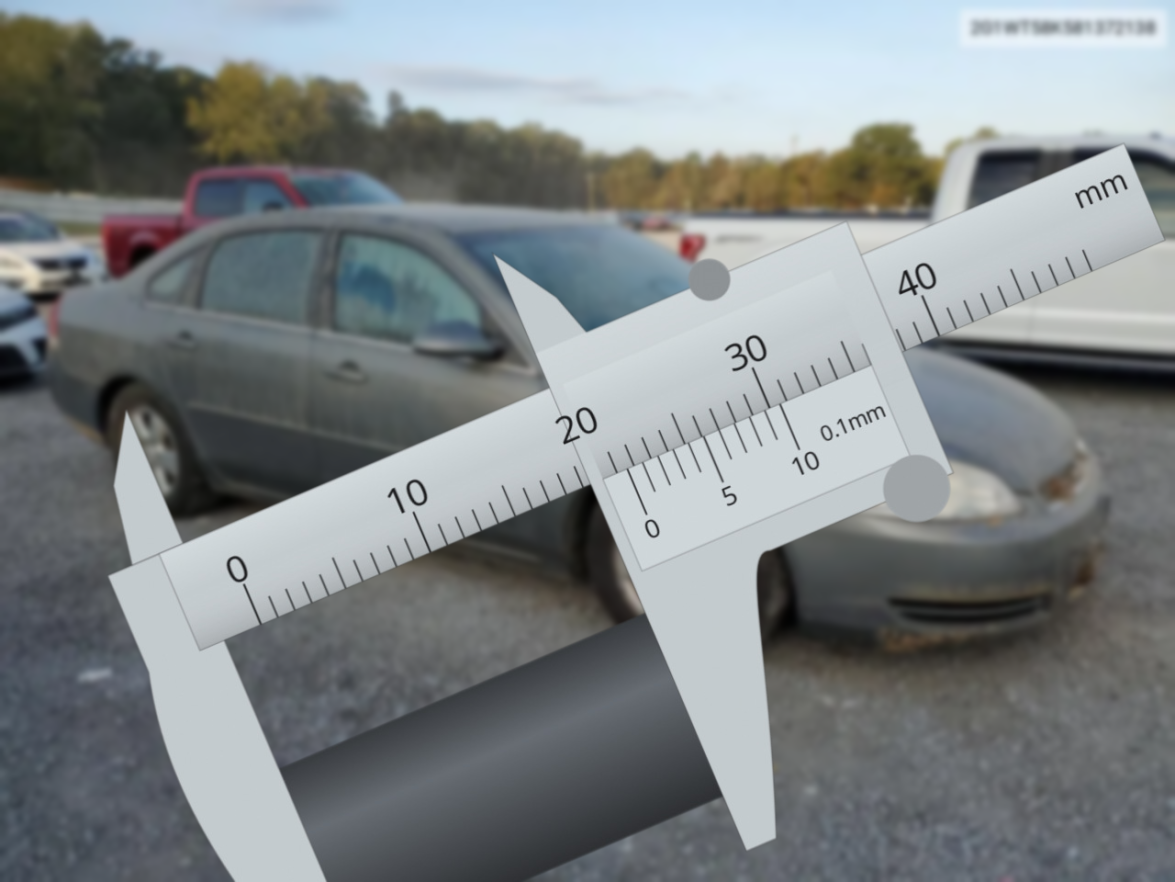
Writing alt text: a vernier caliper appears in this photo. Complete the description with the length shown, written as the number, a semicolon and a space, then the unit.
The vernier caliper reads 21.6; mm
